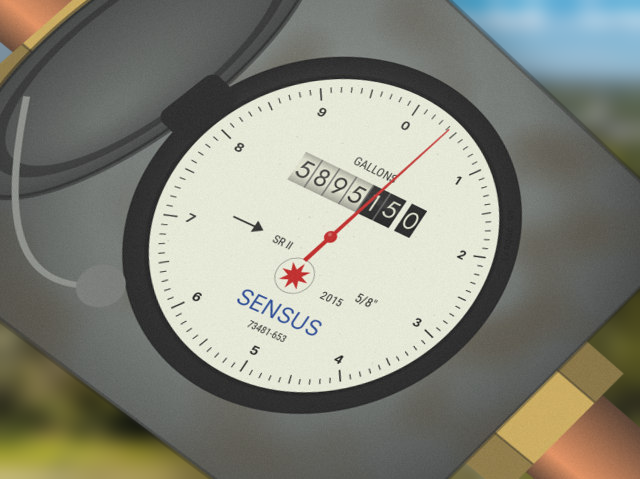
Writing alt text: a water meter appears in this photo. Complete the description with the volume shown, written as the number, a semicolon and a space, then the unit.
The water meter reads 5895150.4; gal
